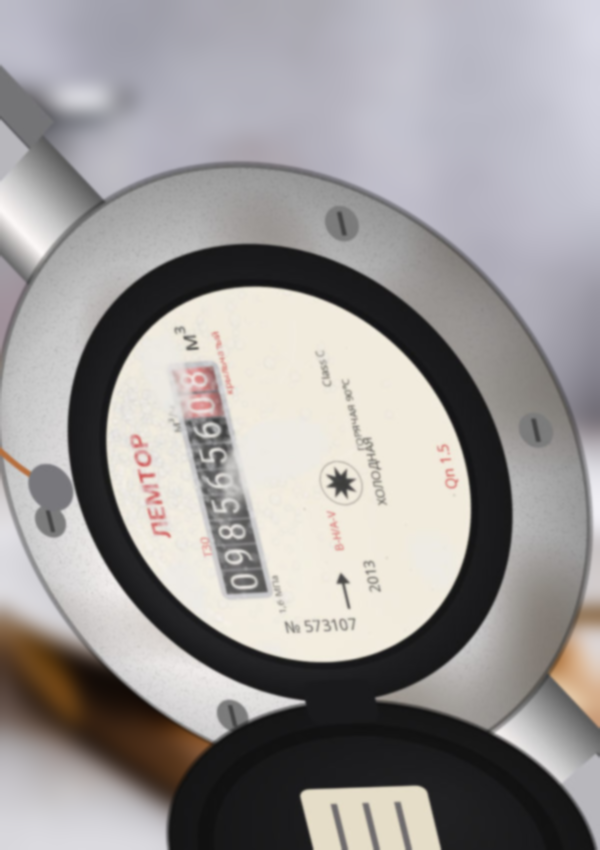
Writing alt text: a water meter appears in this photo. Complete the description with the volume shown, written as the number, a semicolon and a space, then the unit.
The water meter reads 985656.08; m³
